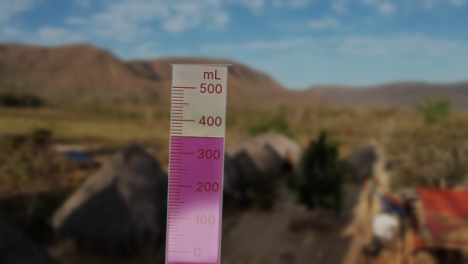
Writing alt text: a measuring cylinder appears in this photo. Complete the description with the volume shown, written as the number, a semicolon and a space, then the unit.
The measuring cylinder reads 350; mL
